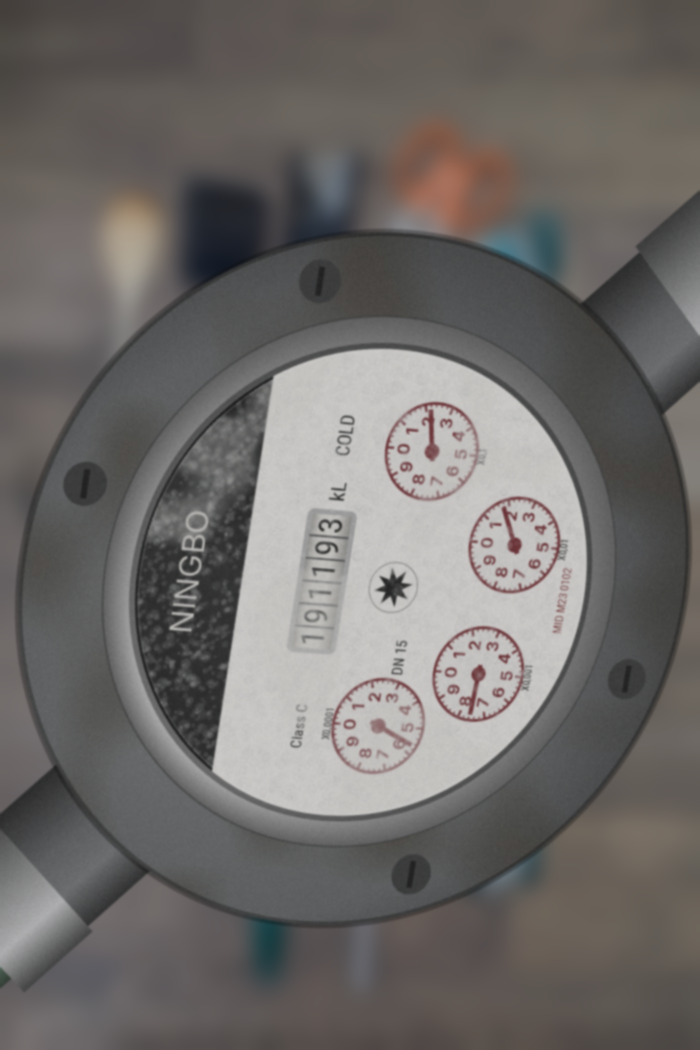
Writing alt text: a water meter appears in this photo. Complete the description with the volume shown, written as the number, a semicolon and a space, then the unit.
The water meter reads 191193.2175; kL
